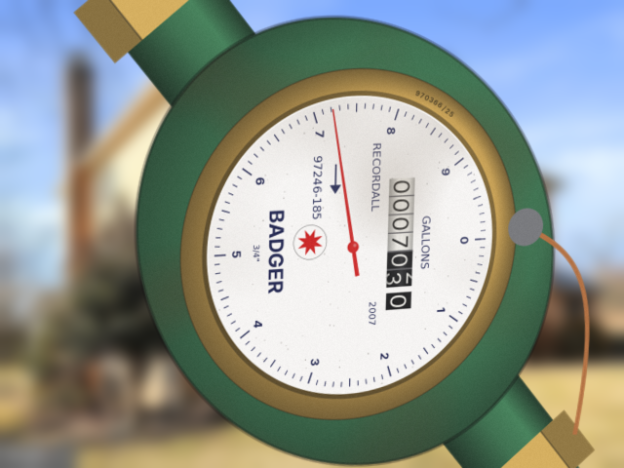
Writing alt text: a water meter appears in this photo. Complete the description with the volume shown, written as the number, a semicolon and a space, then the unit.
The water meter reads 7027.2; gal
